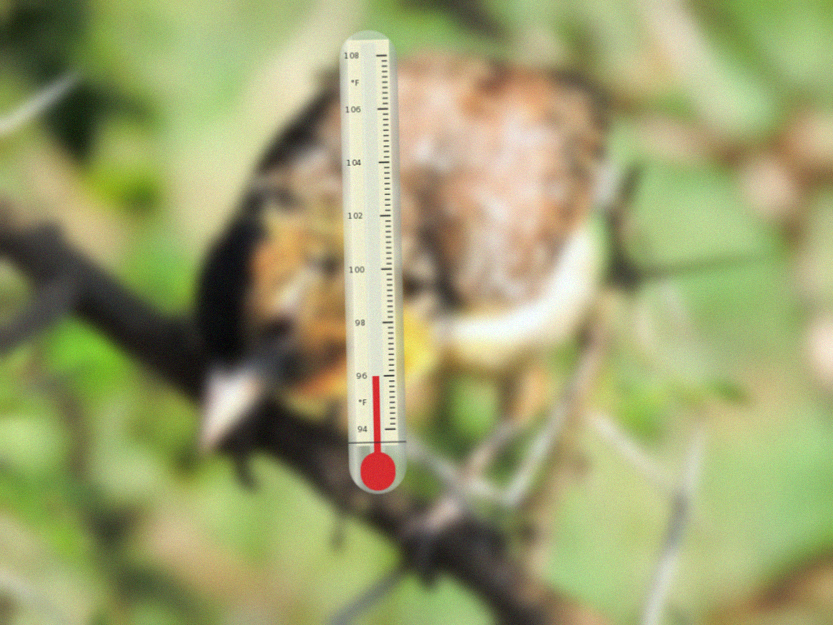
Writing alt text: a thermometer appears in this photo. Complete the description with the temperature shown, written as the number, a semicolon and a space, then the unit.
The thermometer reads 96; °F
